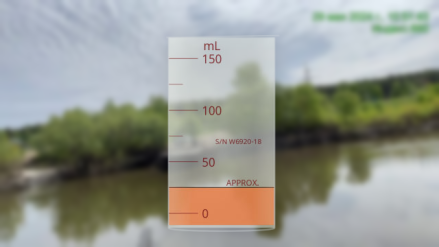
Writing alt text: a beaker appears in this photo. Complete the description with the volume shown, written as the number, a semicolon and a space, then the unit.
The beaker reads 25; mL
